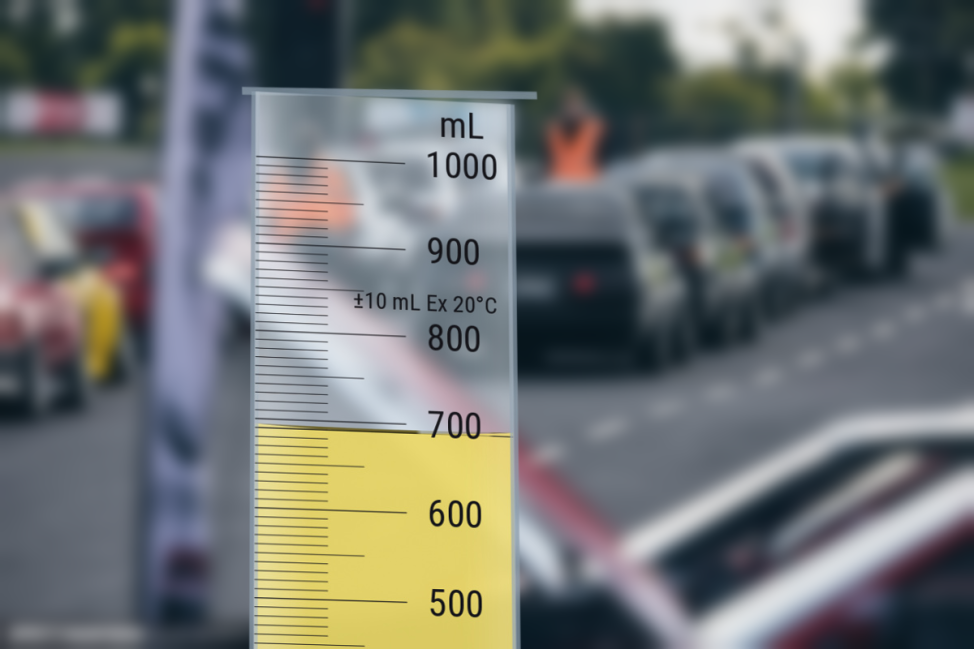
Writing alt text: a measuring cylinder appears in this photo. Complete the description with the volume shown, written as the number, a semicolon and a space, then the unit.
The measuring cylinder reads 690; mL
